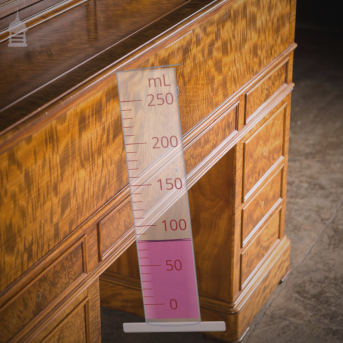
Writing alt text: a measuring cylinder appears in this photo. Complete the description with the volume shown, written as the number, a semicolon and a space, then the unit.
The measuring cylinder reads 80; mL
